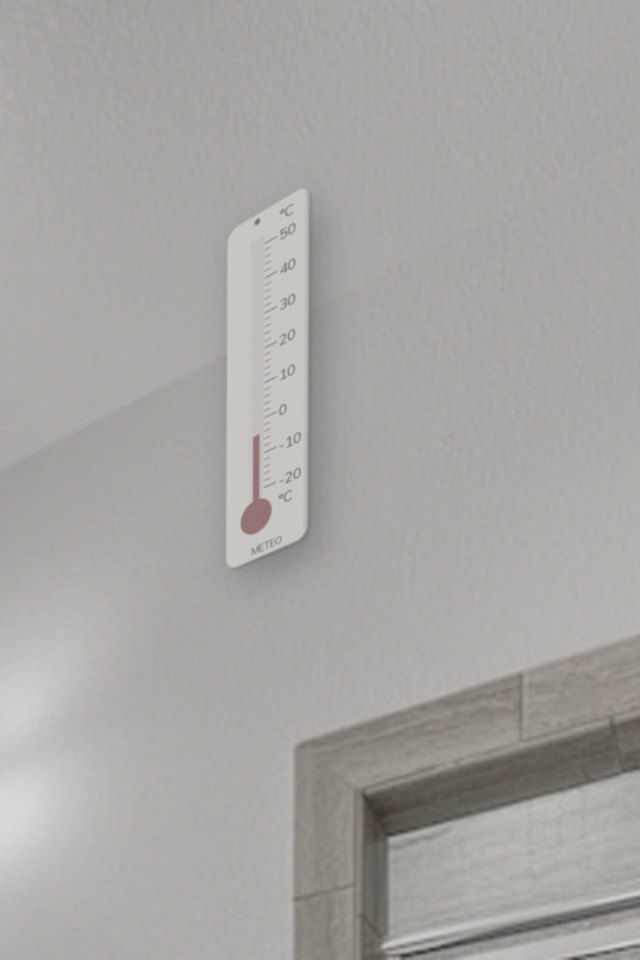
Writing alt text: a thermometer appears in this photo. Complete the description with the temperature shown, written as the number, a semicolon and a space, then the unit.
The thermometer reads -4; °C
